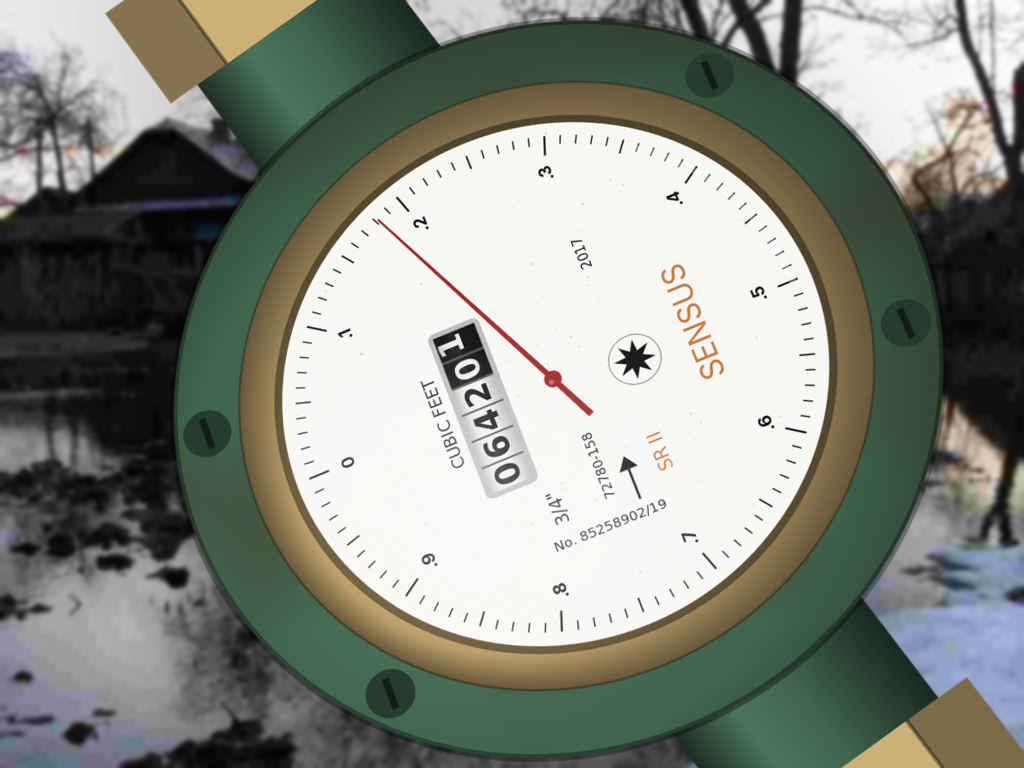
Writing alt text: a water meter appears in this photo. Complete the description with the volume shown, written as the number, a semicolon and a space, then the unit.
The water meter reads 64201.18; ft³
